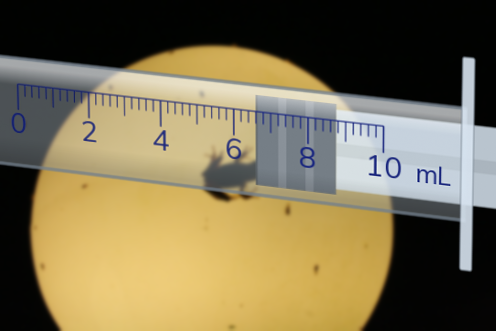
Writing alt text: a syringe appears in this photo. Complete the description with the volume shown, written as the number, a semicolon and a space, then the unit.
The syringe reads 6.6; mL
